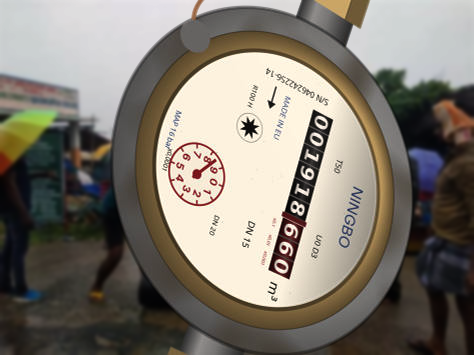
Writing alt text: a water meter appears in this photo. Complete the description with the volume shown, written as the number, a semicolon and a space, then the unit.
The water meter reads 1918.6608; m³
